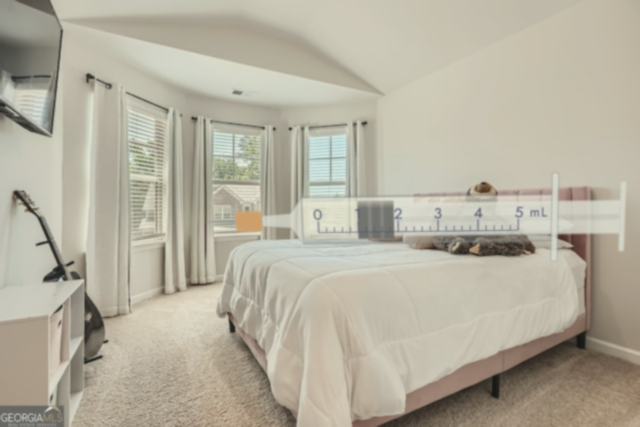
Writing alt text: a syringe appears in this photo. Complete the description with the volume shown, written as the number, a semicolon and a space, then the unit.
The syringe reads 1; mL
